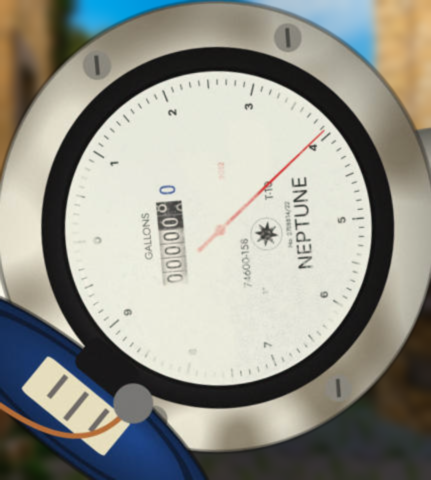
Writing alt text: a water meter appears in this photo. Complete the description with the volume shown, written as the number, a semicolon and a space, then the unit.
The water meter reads 83.9; gal
